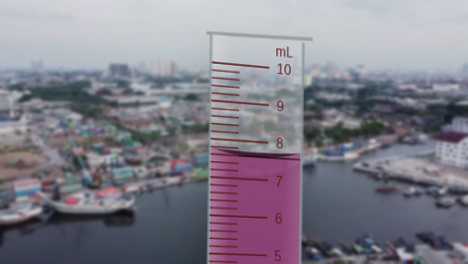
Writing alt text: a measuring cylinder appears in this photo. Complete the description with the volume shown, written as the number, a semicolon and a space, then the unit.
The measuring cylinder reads 7.6; mL
